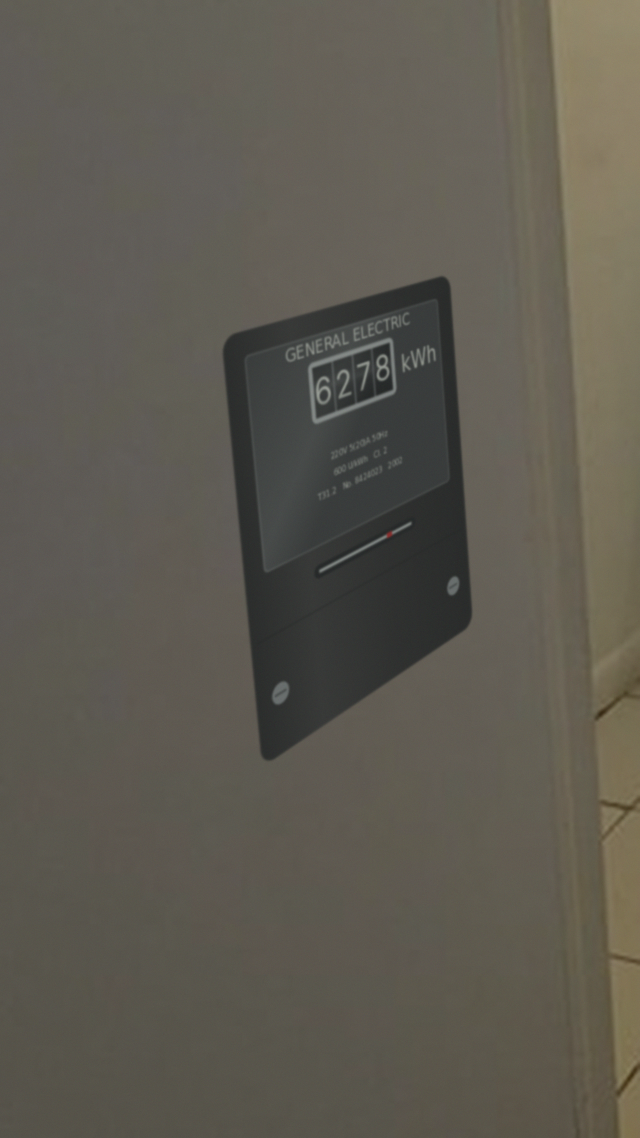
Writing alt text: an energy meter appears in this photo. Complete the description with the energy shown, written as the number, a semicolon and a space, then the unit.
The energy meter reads 6278; kWh
